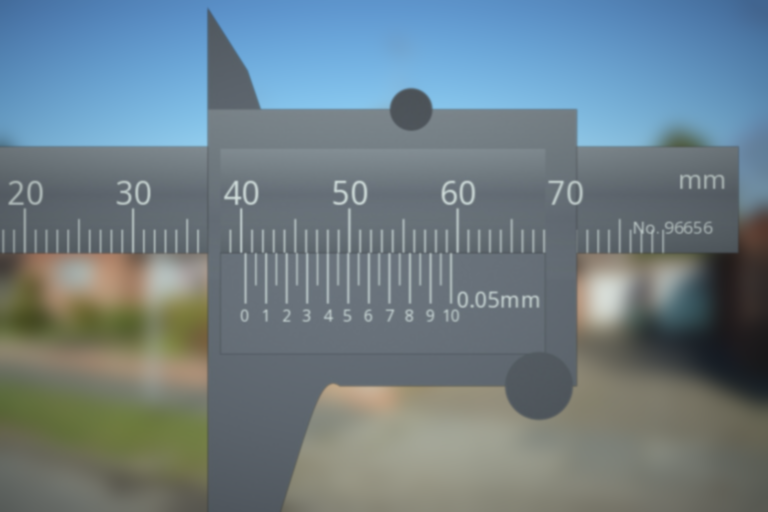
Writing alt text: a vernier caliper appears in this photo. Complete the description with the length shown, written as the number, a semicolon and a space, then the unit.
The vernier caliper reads 40.4; mm
